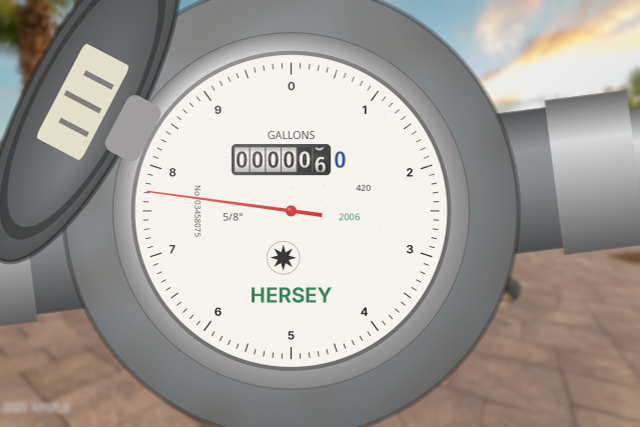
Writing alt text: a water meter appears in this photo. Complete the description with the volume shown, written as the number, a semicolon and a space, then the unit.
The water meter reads 57.7; gal
